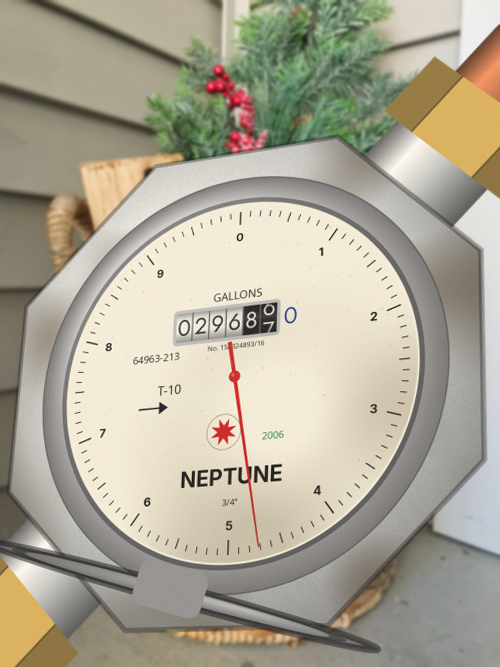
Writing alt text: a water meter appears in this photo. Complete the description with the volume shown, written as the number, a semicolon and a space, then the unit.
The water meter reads 296864.7; gal
